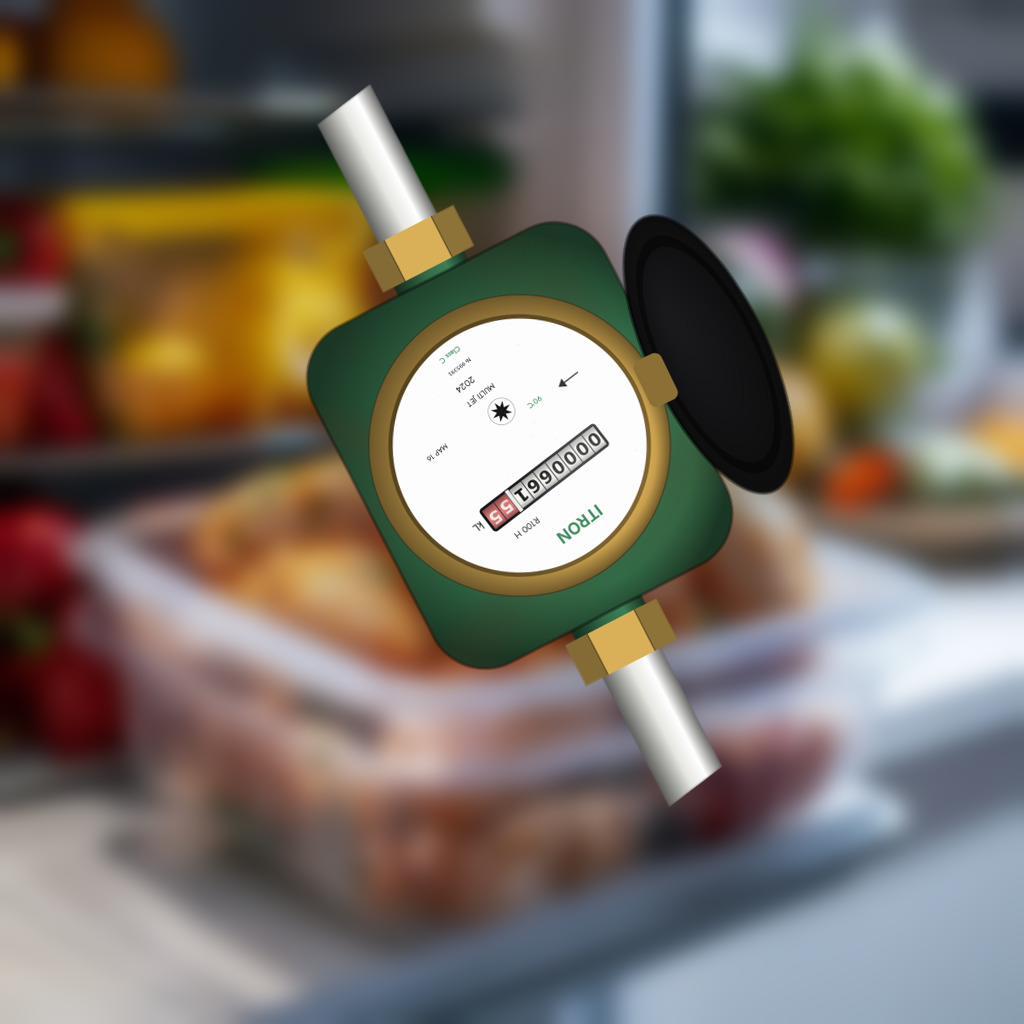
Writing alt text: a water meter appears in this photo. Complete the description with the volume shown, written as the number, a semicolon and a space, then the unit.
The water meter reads 661.55; kL
